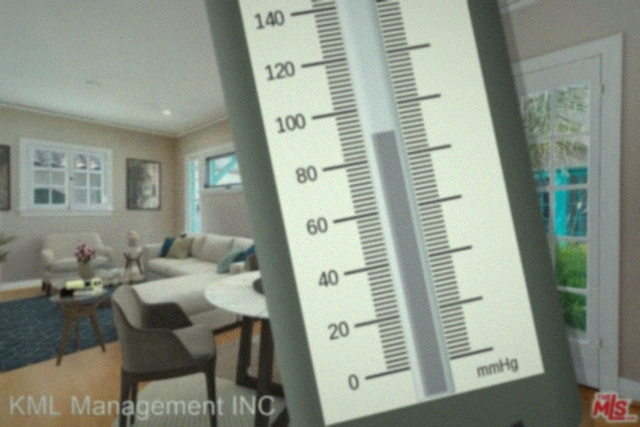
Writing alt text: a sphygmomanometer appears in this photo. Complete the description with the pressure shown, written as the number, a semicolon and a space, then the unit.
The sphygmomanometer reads 90; mmHg
